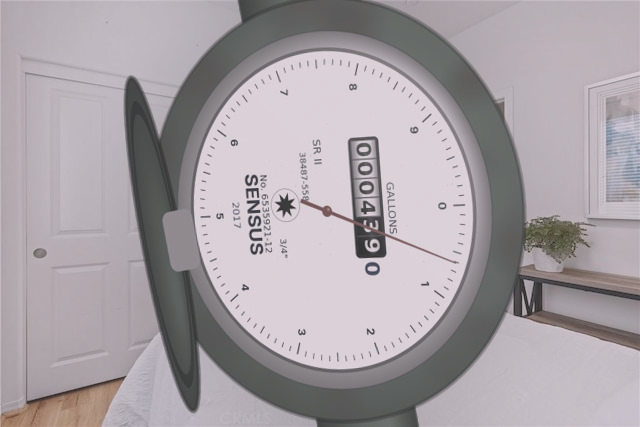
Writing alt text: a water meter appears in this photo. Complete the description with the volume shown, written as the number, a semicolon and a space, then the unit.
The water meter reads 4390.6; gal
